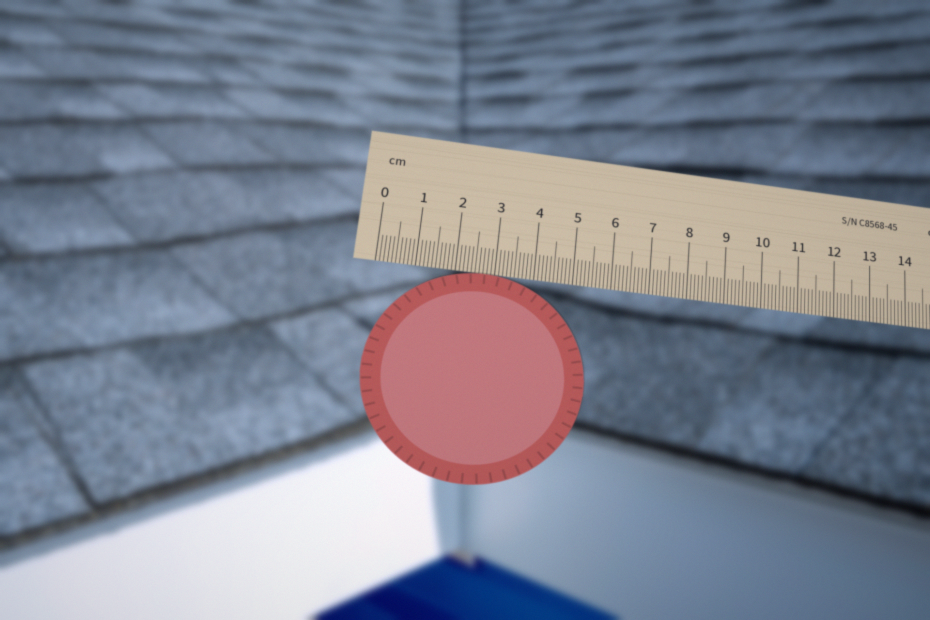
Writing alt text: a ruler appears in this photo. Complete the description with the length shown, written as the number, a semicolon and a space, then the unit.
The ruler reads 5.5; cm
